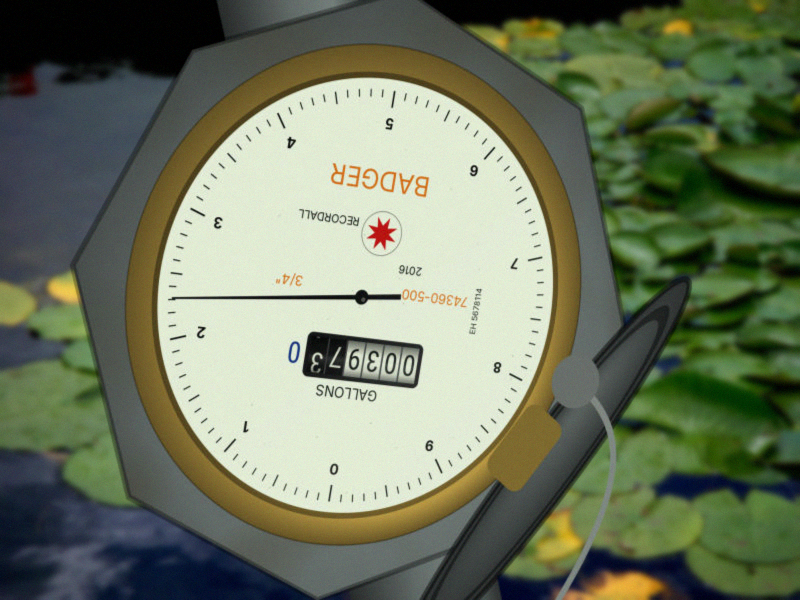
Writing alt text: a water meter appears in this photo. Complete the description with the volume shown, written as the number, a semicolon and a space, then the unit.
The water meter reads 39732.3; gal
